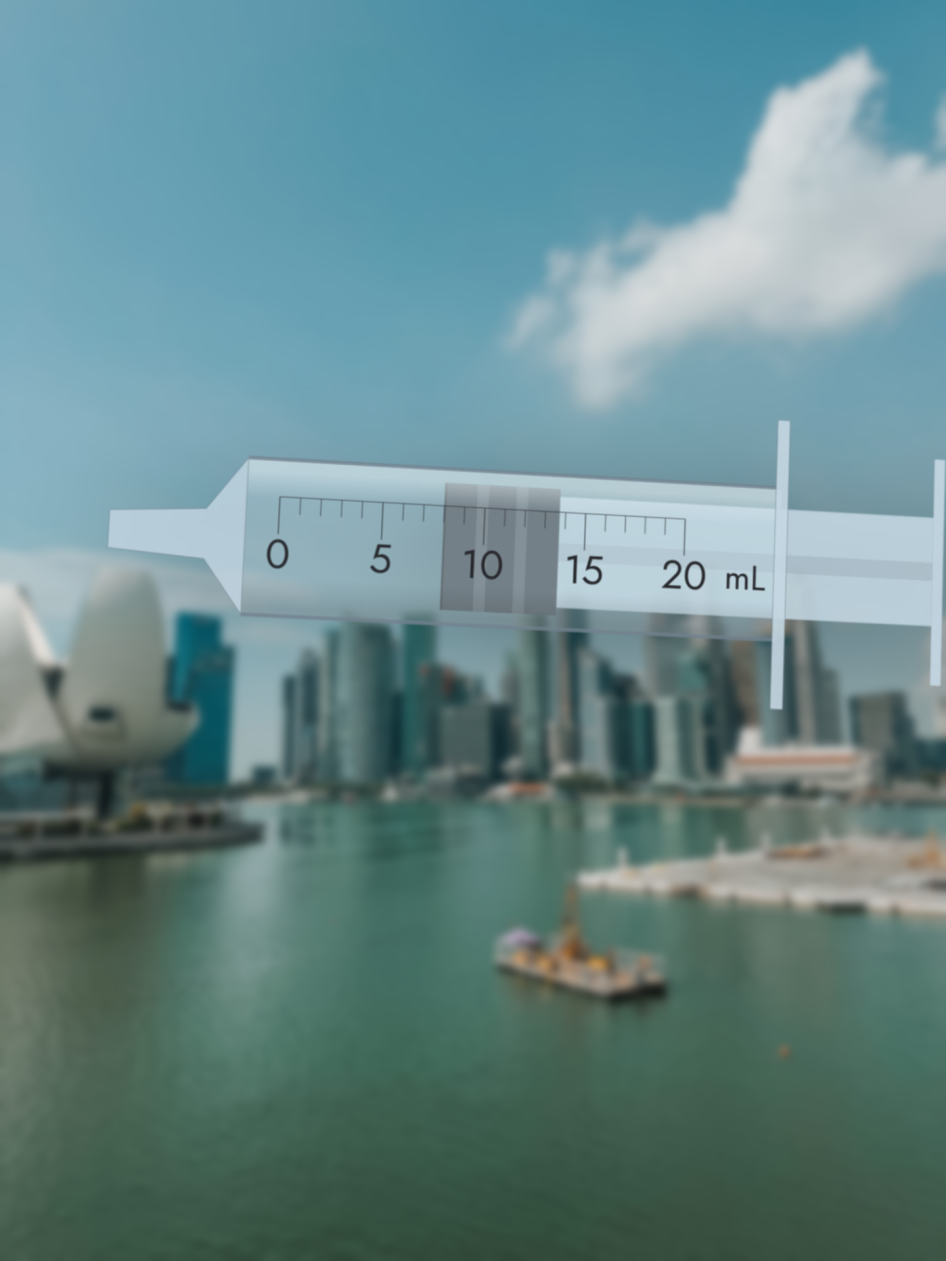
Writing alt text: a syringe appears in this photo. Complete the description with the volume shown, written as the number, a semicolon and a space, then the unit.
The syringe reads 8; mL
